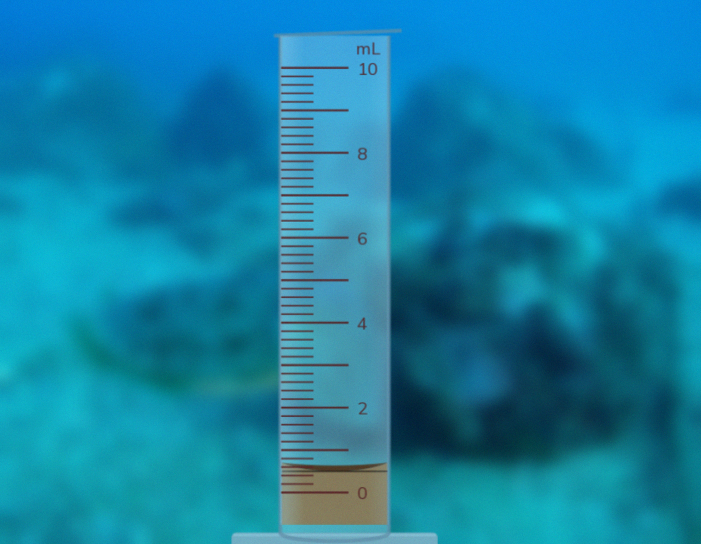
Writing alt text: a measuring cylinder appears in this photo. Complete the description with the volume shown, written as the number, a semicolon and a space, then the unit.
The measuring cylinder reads 0.5; mL
